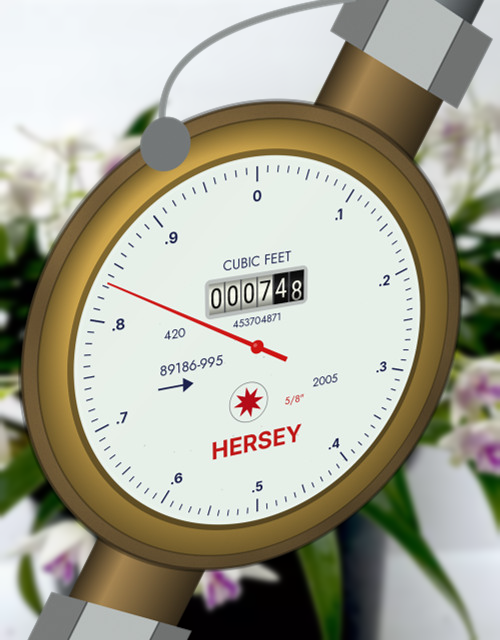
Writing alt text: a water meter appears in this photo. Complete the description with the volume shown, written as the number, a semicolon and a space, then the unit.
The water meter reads 747.83; ft³
